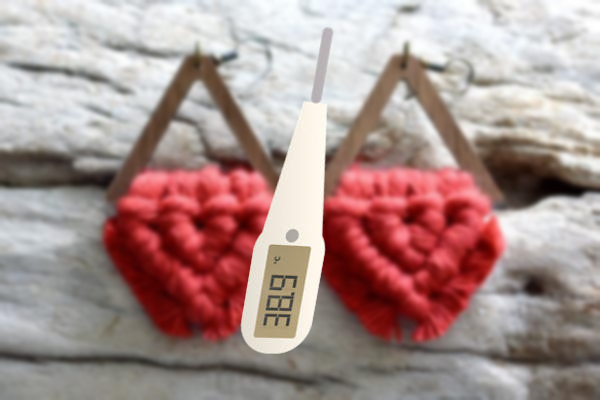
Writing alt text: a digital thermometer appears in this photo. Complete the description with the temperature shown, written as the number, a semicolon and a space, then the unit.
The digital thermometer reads 38.9; °C
